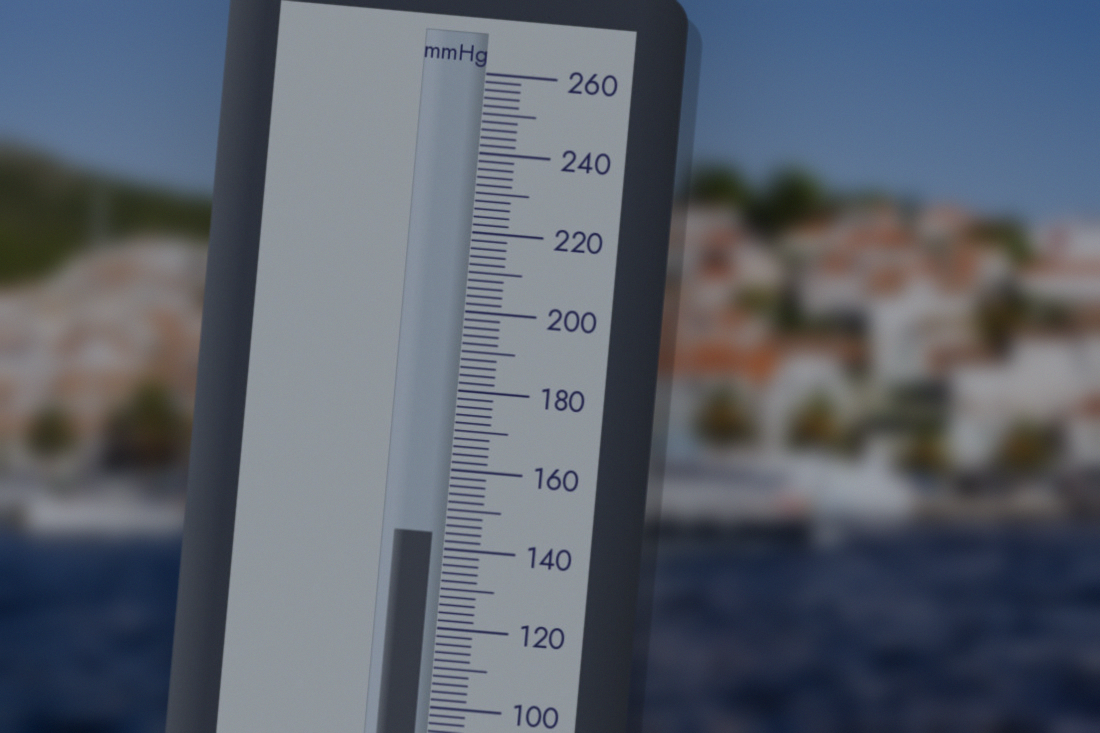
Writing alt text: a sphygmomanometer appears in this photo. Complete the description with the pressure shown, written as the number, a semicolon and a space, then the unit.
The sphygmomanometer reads 144; mmHg
